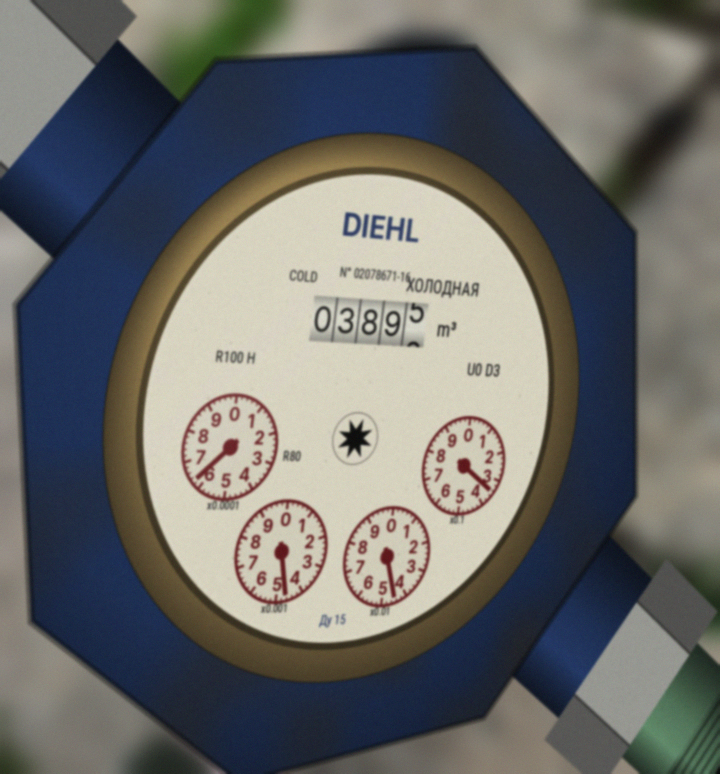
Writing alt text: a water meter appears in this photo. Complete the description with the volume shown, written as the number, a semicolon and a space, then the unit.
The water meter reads 3895.3446; m³
